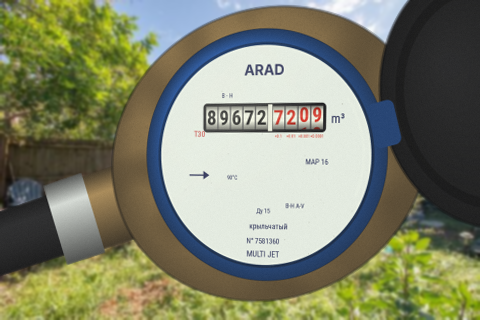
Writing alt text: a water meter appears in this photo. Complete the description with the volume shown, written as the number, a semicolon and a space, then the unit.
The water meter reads 89672.7209; m³
